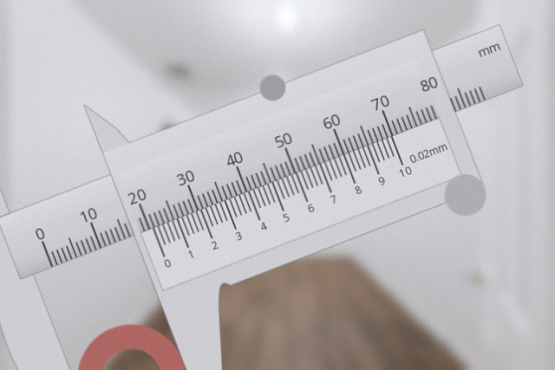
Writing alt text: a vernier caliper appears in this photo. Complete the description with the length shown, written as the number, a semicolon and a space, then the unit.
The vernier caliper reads 20.8; mm
